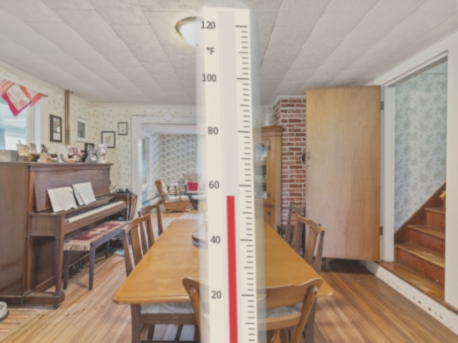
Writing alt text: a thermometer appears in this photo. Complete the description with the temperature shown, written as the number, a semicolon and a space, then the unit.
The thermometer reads 56; °F
